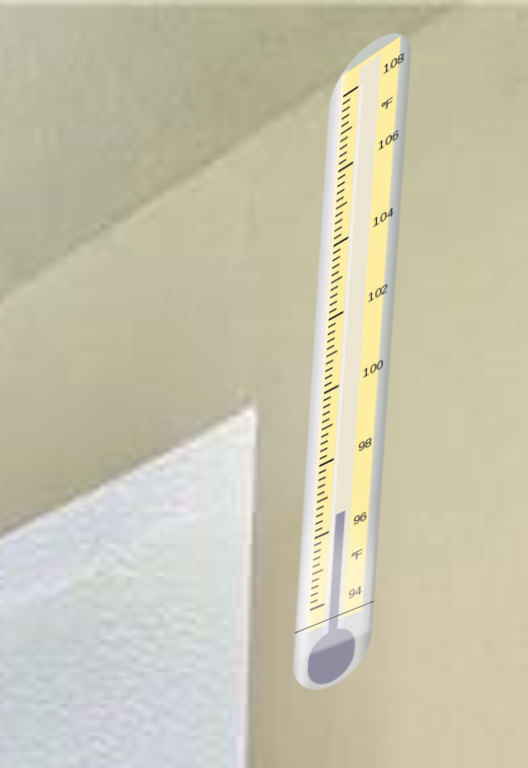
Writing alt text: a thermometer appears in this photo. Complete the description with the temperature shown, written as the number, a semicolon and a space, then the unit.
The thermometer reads 96.4; °F
